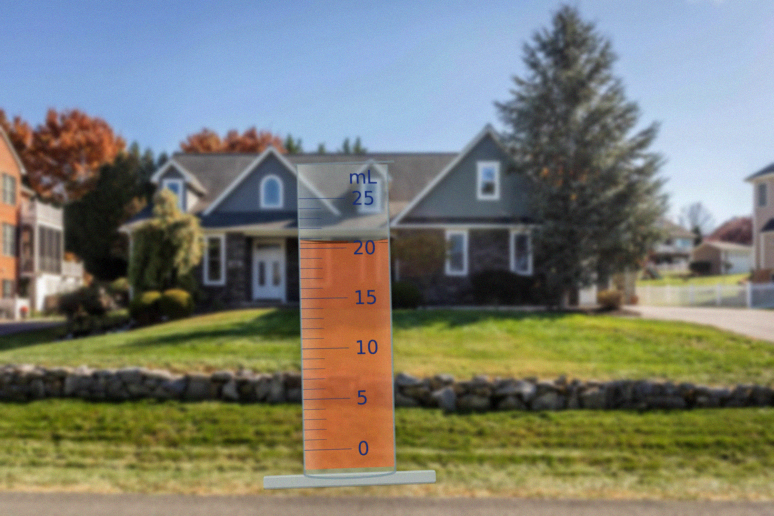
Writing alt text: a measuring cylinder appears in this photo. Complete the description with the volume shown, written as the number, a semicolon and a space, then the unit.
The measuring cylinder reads 20.5; mL
